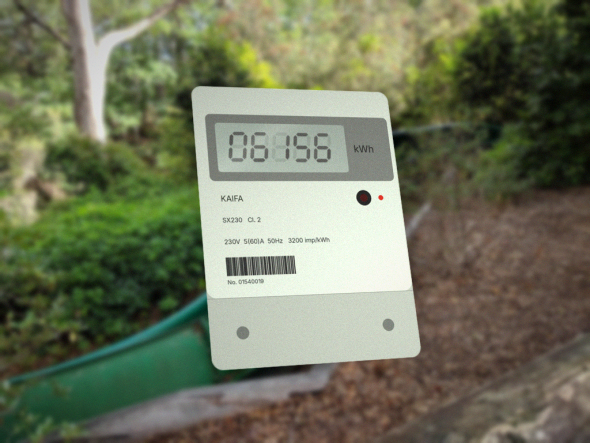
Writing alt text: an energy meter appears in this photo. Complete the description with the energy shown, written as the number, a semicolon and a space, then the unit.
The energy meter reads 6156; kWh
